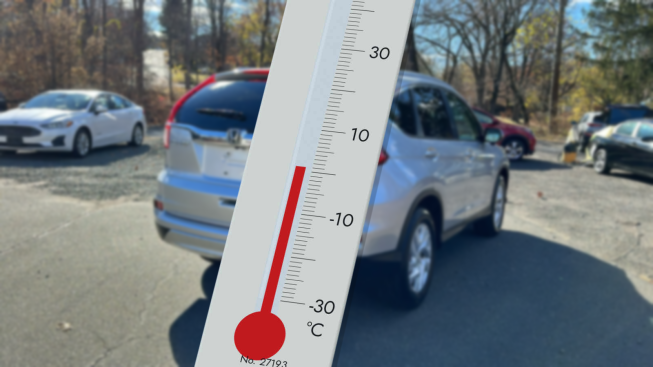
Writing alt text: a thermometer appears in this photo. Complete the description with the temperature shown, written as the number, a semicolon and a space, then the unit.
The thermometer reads 1; °C
